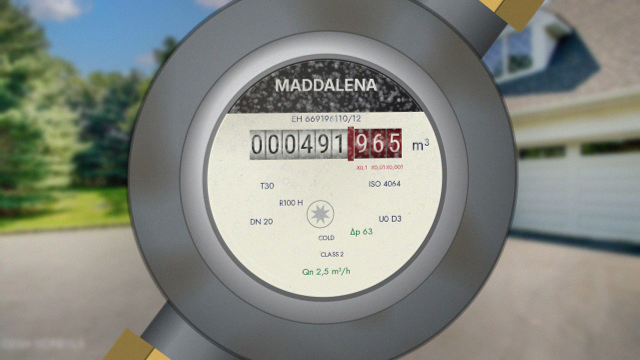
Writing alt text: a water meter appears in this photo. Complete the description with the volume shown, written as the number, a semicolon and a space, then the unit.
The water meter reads 491.965; m³
